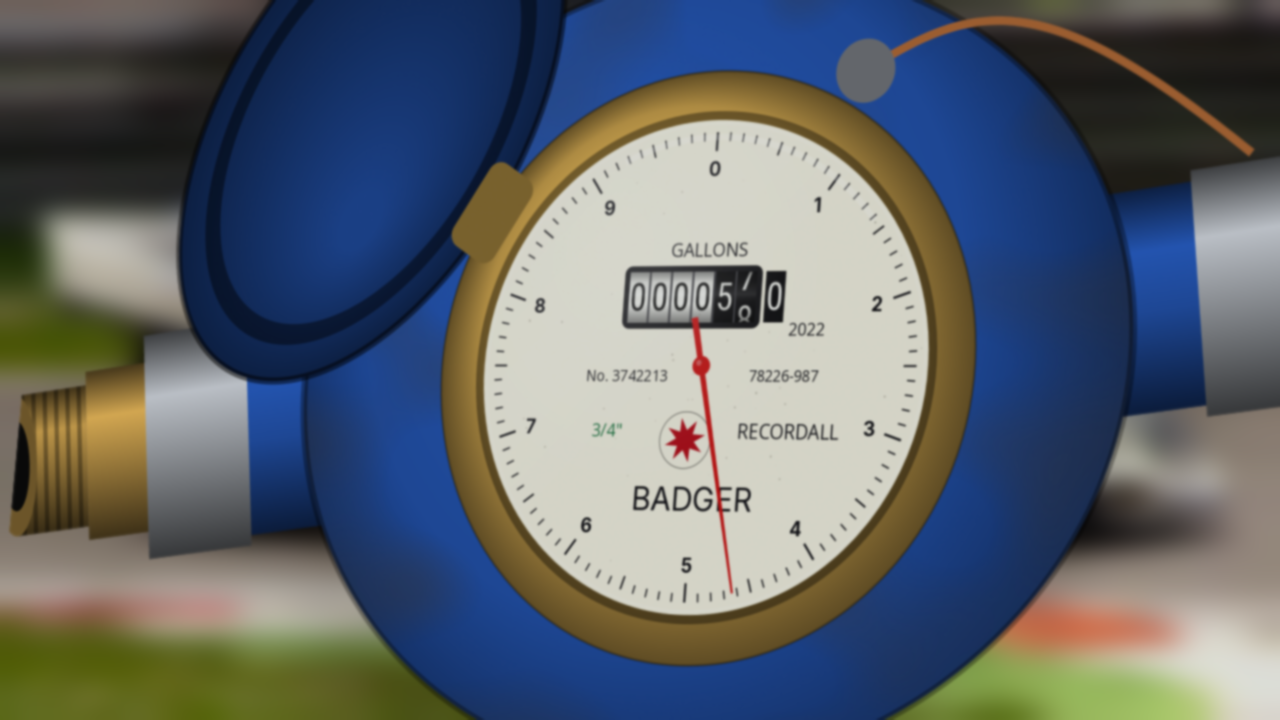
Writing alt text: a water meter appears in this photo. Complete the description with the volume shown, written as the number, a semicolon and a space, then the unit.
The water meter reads 574.6; gal
